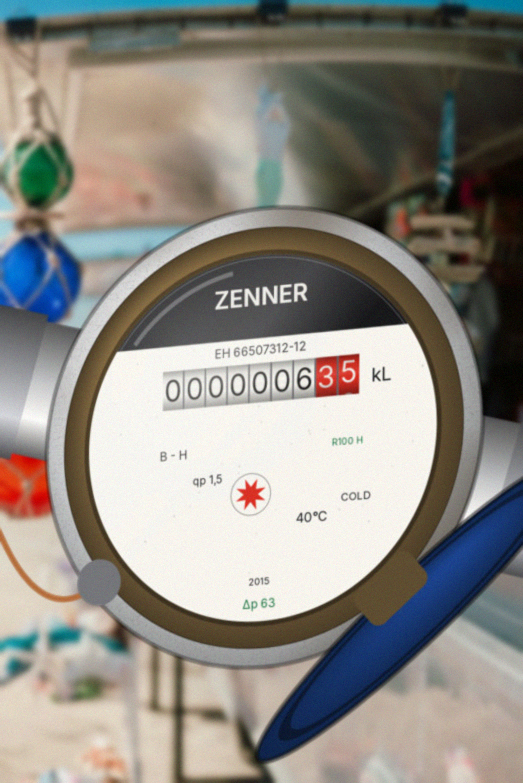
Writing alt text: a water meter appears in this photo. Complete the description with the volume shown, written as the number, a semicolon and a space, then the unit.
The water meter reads 6.35; kL
